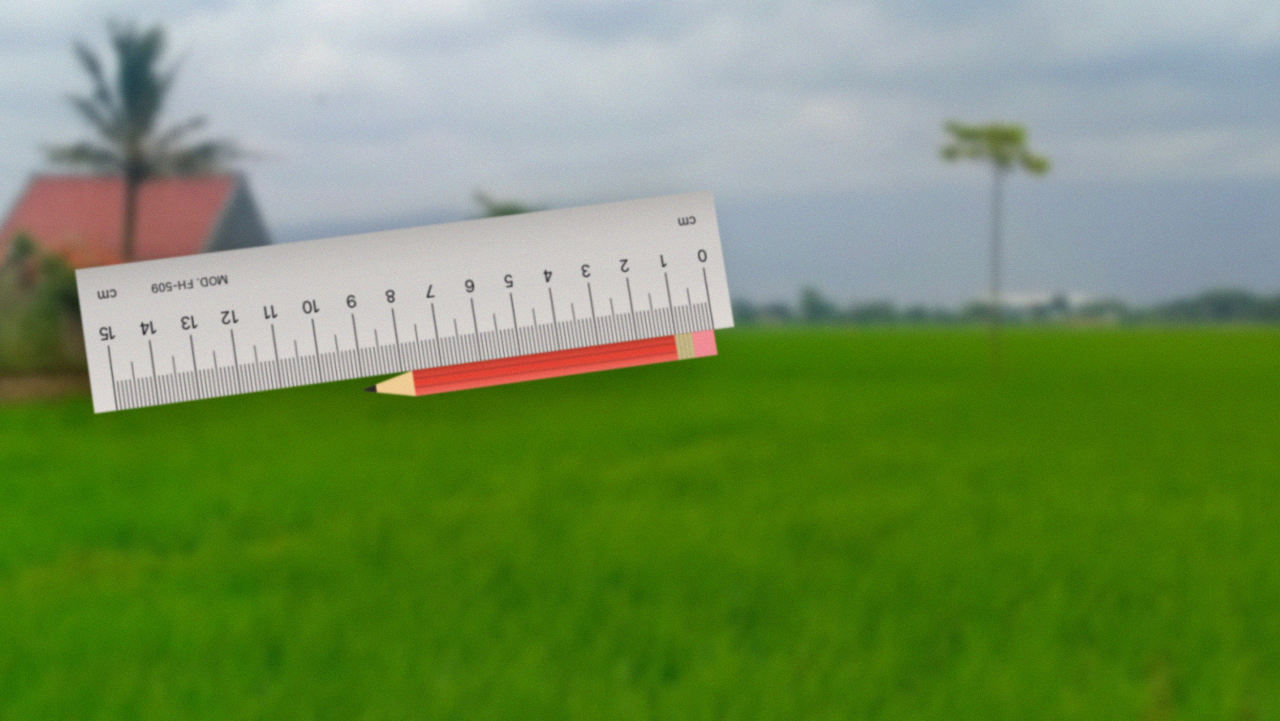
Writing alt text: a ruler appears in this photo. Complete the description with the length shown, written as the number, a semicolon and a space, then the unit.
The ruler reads 9; cm
